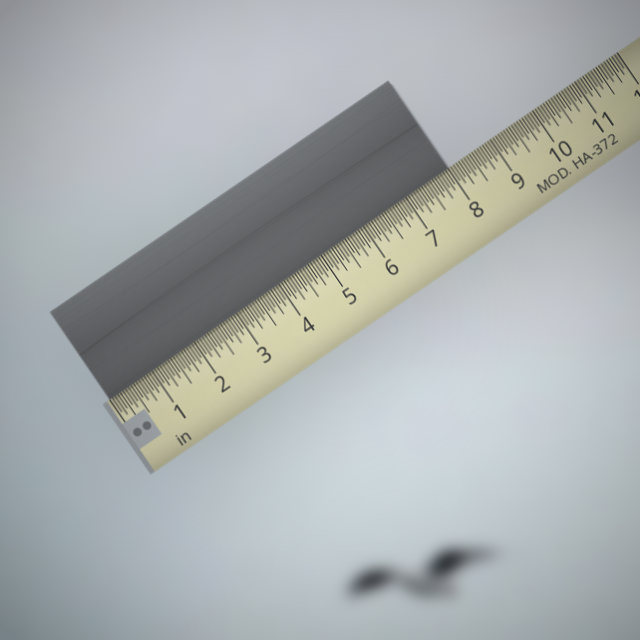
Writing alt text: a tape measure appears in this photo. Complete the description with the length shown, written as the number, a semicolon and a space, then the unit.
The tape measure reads 8; in
